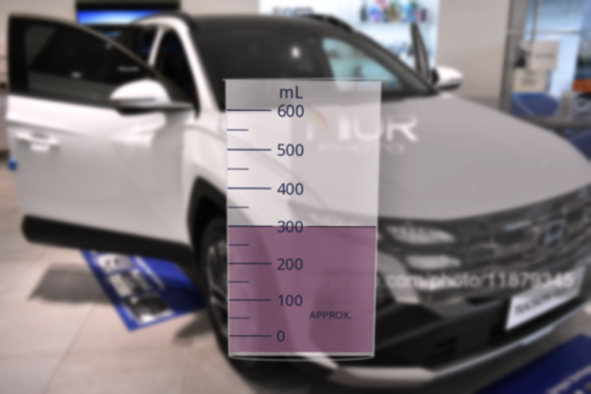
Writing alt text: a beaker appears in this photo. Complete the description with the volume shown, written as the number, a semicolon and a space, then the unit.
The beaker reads 300; mL
